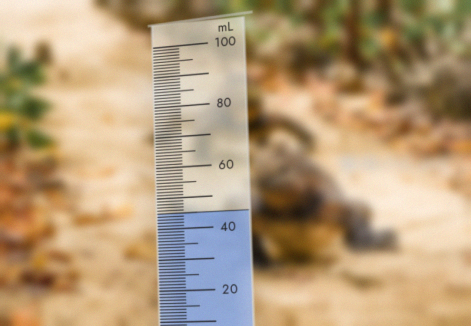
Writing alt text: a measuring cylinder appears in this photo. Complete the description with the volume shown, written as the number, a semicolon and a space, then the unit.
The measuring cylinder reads 45; mL
